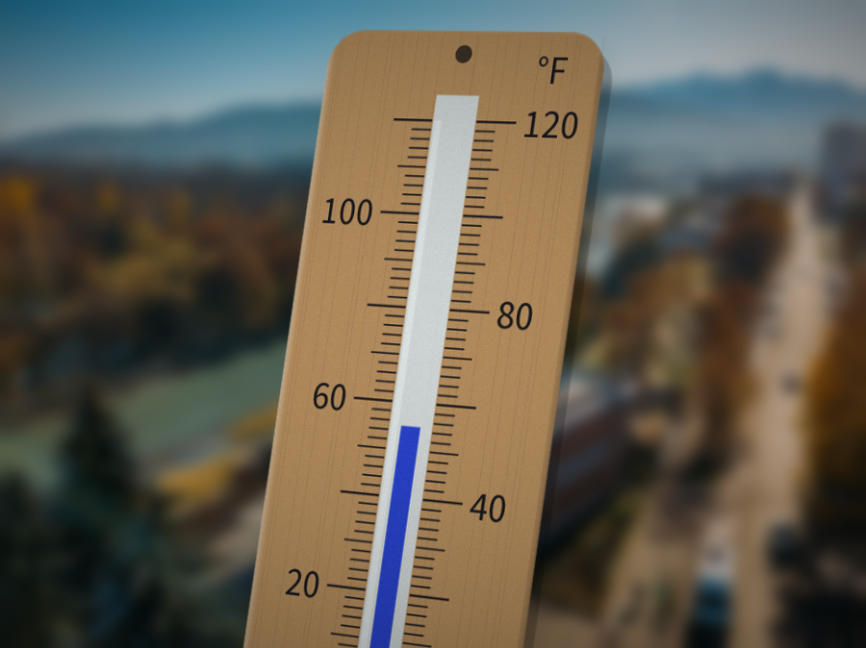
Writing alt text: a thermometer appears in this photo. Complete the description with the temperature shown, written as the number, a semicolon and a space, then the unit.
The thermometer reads 55; °F
